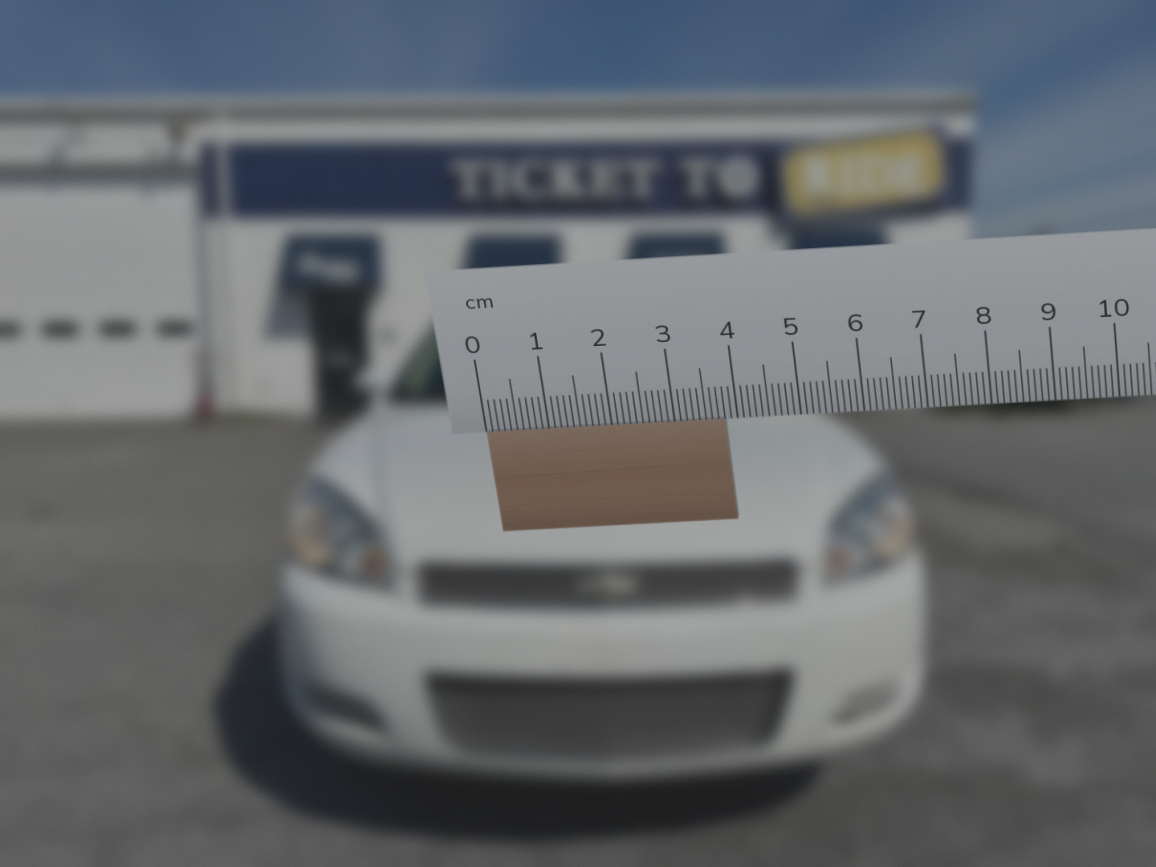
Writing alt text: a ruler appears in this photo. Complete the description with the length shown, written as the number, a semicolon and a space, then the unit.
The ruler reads 3.8; cm
